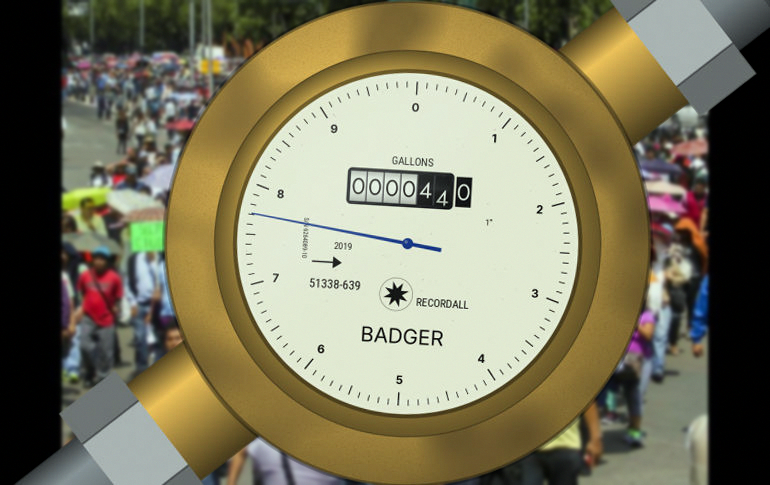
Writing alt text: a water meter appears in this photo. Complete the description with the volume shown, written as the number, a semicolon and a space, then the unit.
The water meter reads 437.7; gal
